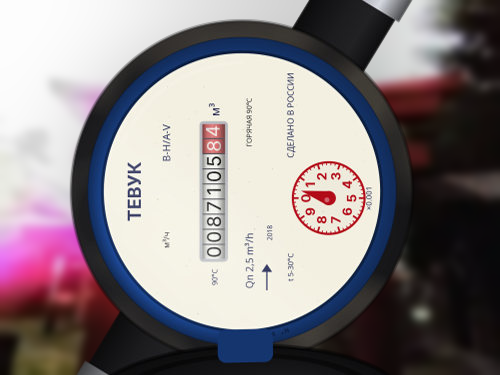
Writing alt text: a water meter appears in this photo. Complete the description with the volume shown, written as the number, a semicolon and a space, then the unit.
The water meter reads 87105.840; m³
